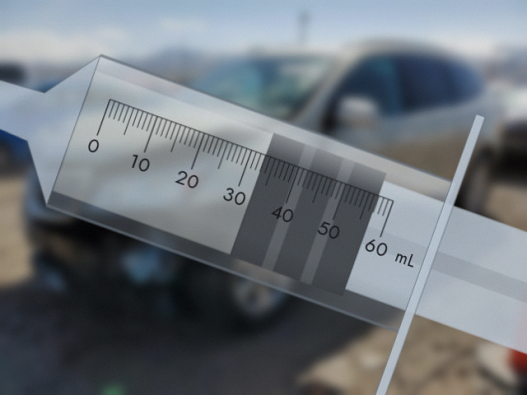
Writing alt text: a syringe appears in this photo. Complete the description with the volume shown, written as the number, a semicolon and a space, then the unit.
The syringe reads 33; mL
